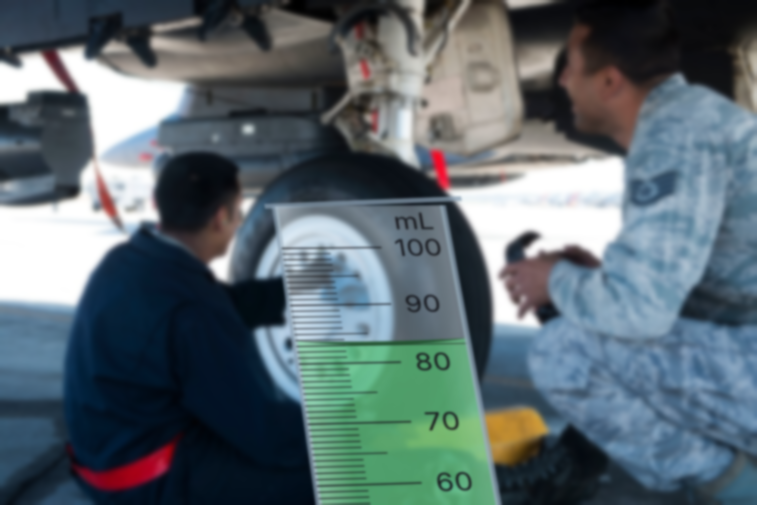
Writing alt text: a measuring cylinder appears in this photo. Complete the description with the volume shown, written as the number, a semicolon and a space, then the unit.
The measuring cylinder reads 83; mL
